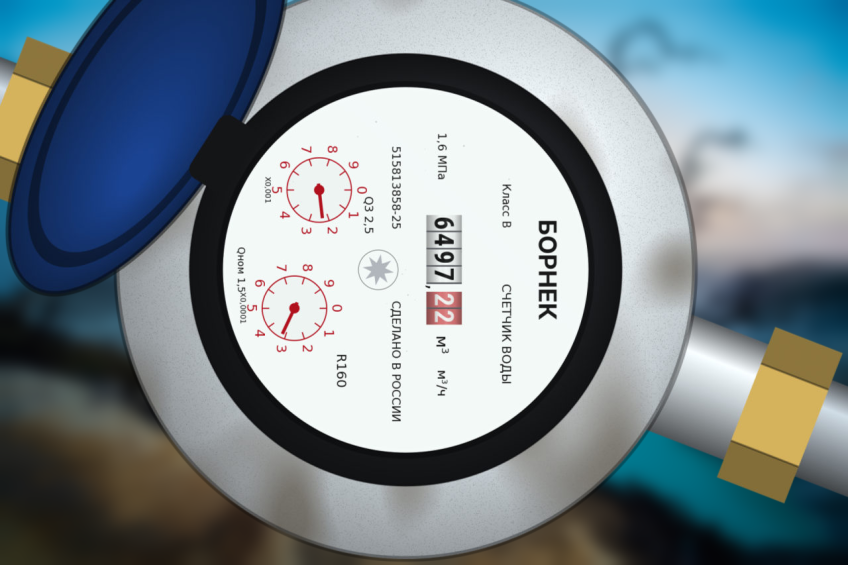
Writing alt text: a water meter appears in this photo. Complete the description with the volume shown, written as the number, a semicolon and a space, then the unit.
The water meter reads 6497.2223; m³
